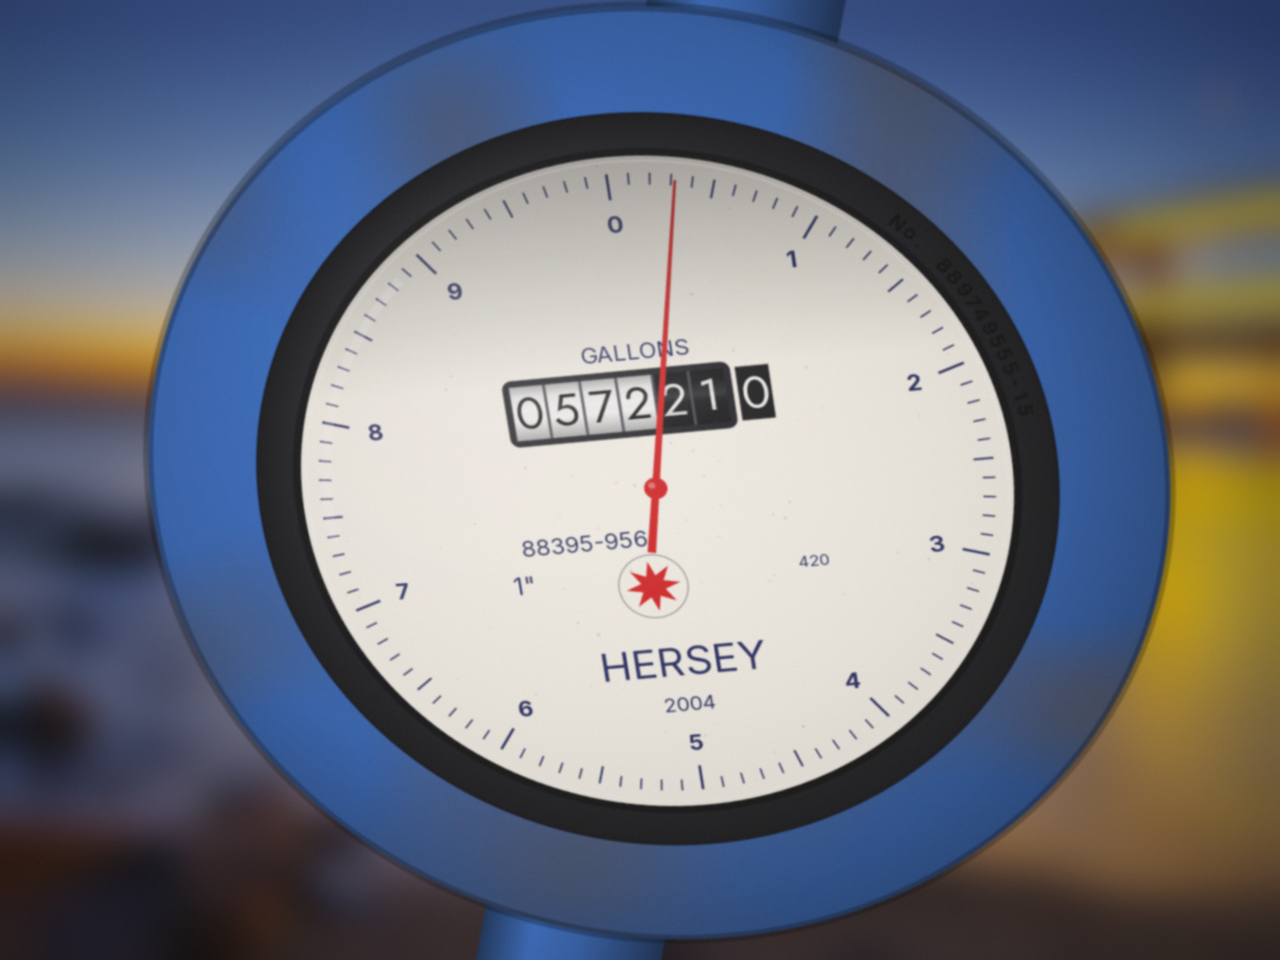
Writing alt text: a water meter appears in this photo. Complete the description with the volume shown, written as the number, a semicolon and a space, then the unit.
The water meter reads 572210.3; gal
